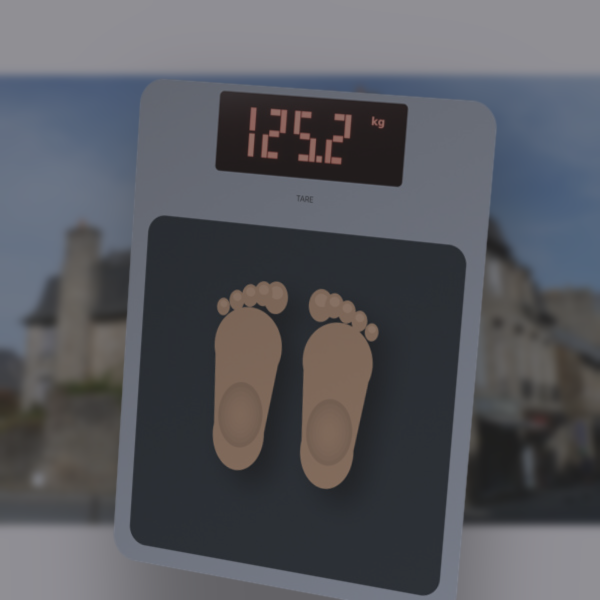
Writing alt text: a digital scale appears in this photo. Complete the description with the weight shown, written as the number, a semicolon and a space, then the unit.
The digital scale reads 125.2; kg
